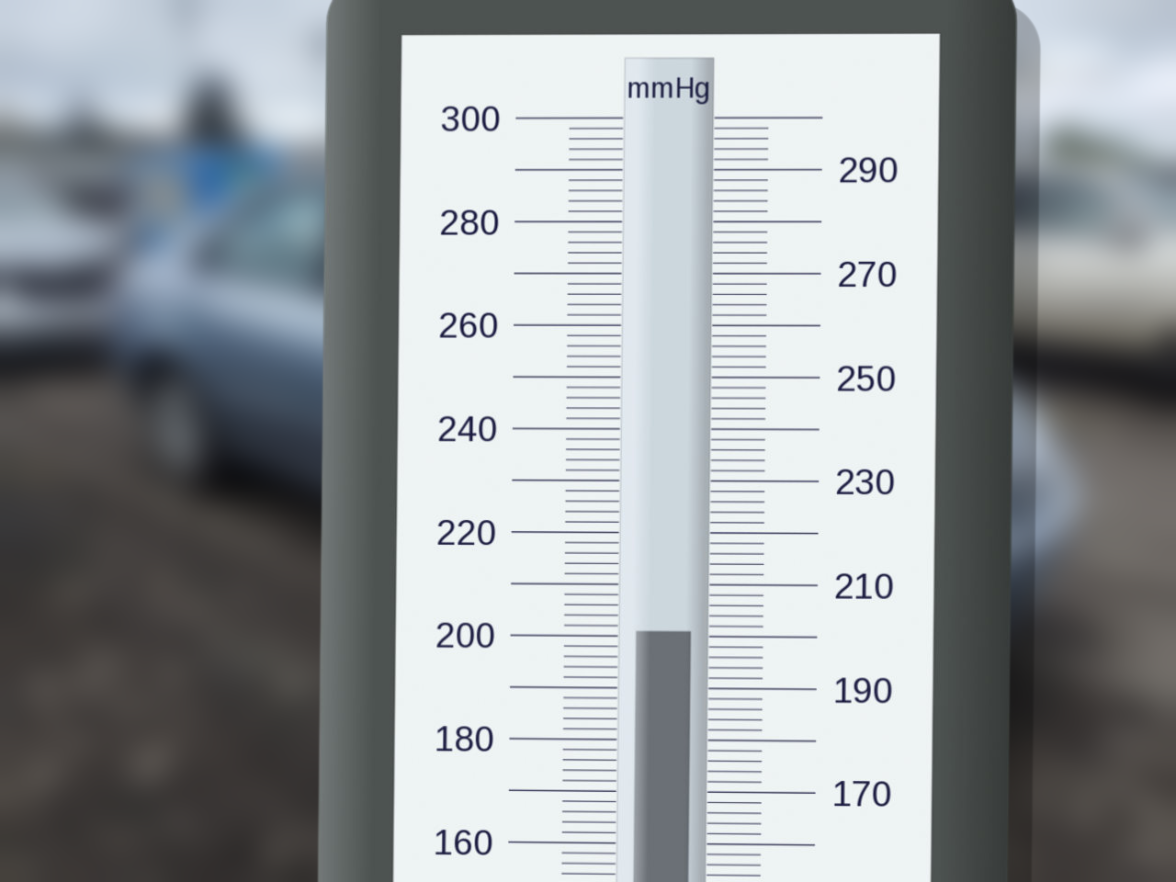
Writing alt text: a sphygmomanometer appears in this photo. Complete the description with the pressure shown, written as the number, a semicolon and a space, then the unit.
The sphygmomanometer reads 201; mmHg
